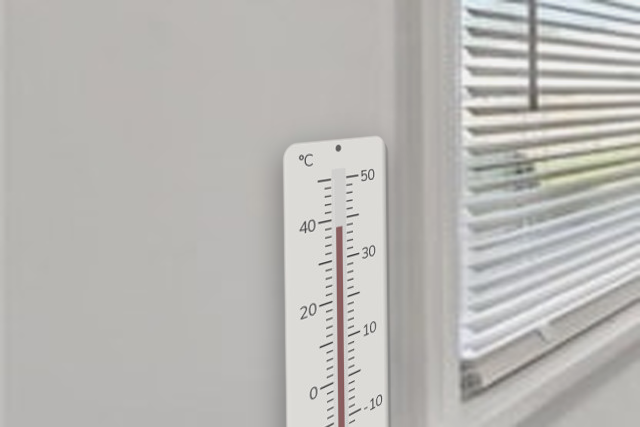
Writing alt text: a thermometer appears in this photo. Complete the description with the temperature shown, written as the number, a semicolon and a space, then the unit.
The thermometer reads 38; °C
